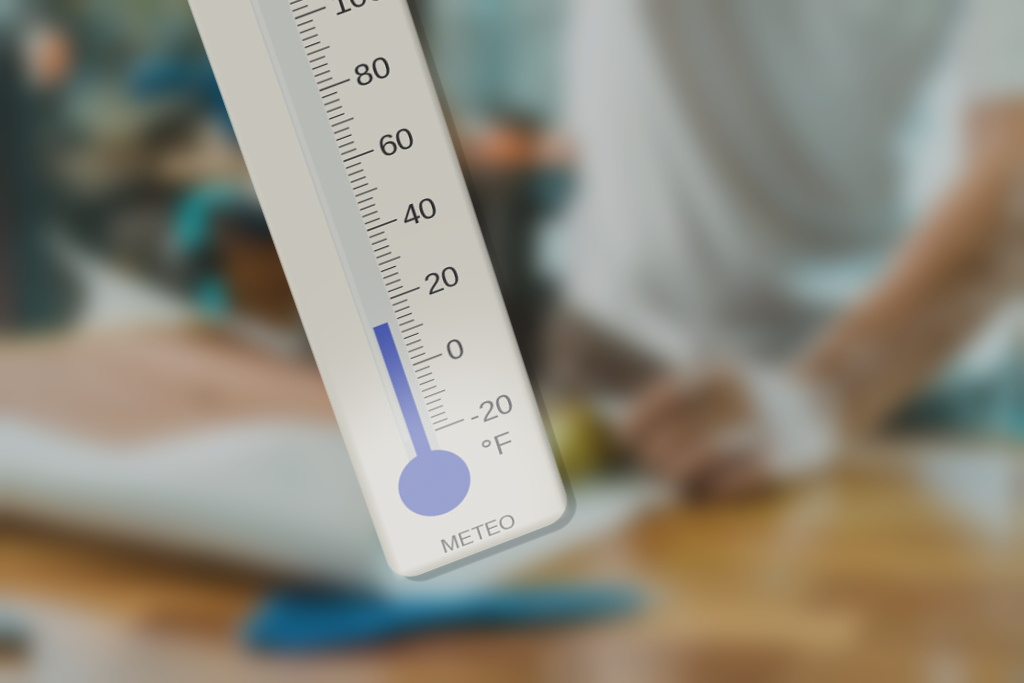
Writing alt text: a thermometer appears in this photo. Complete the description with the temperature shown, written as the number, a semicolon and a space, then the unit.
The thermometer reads 14; °F
